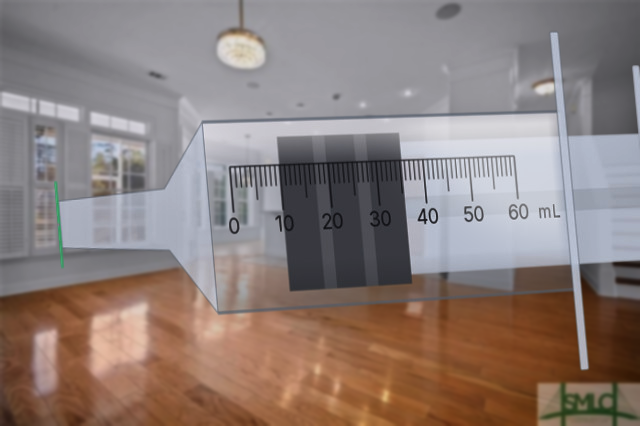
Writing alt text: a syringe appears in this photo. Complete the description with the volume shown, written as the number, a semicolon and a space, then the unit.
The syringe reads 10; mL
